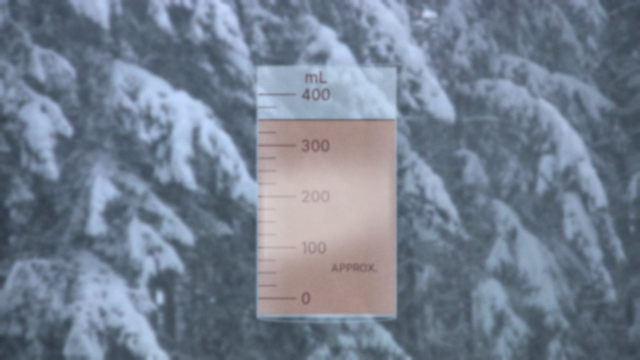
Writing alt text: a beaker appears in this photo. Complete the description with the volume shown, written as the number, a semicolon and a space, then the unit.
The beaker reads 350; mL
